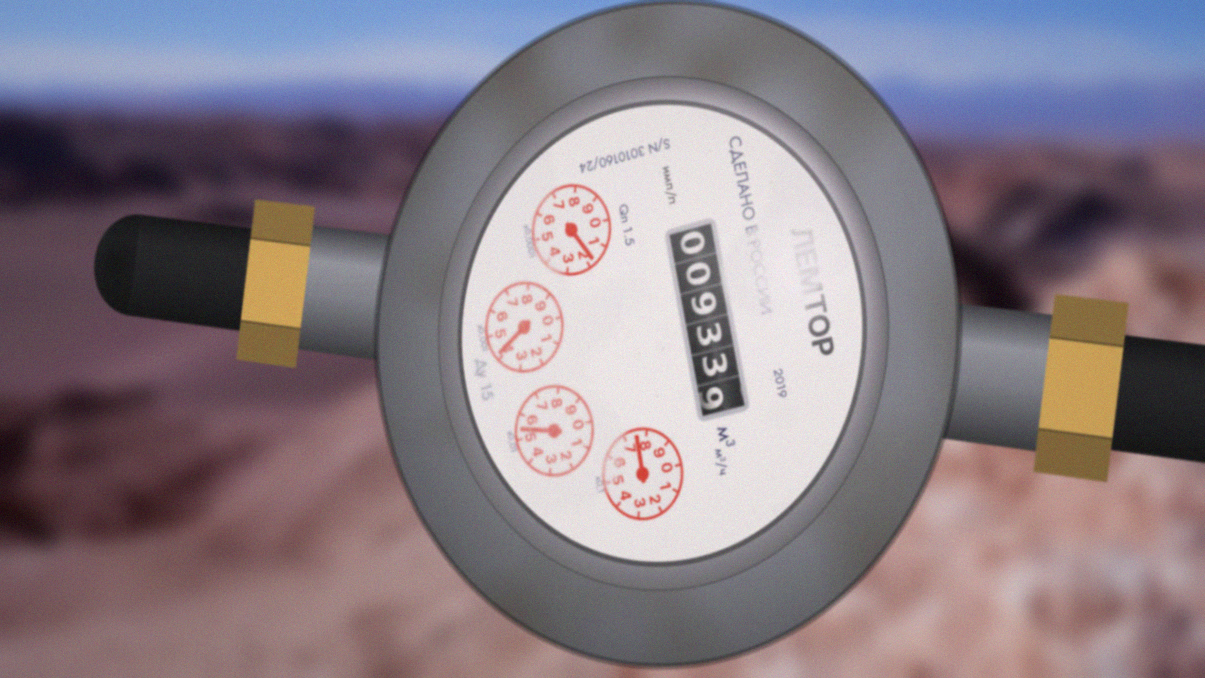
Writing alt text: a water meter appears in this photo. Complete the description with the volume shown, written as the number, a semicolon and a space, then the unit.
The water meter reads 9338.7541; m³
